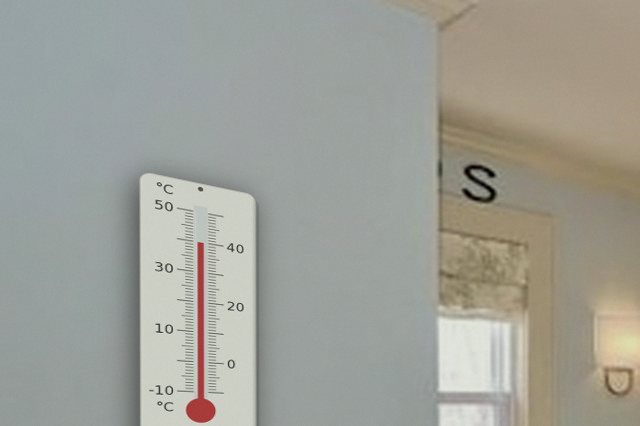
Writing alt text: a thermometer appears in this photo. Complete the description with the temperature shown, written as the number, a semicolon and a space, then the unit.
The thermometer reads 40; °C
